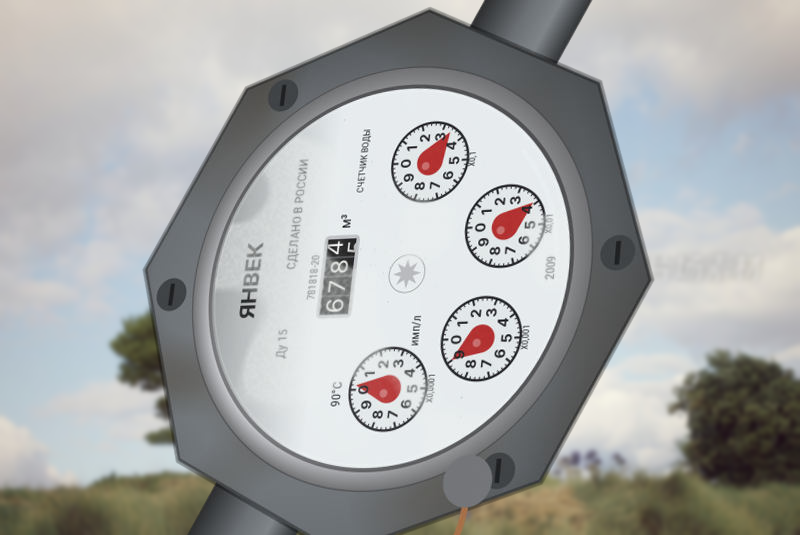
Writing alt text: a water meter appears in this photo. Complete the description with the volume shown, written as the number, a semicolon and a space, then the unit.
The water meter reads 6784.3390; m³
